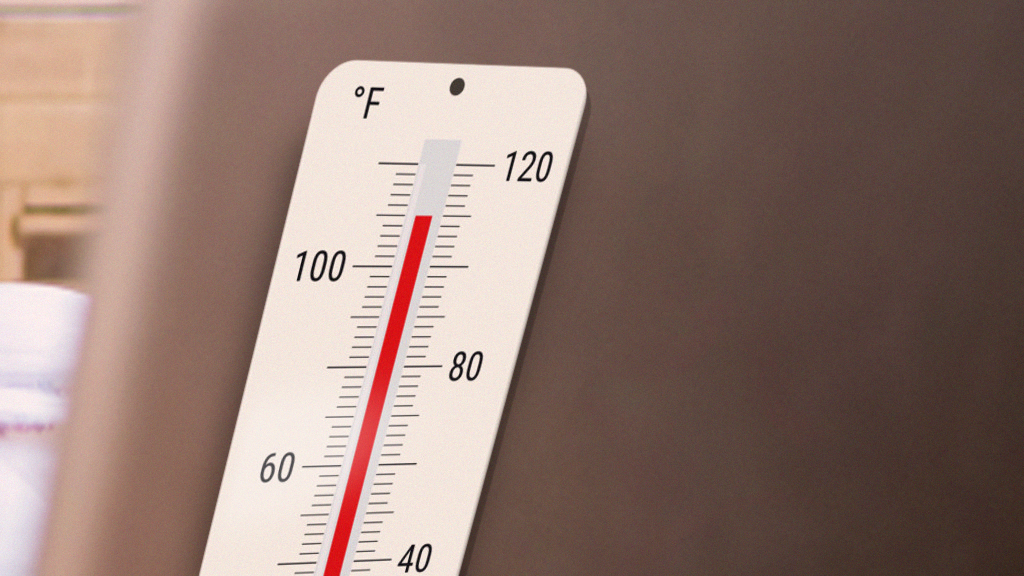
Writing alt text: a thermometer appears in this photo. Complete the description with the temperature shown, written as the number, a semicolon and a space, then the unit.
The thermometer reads 110; °F
